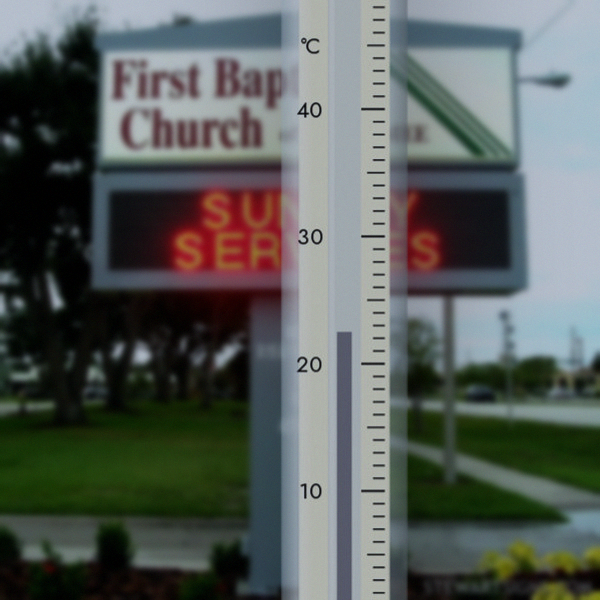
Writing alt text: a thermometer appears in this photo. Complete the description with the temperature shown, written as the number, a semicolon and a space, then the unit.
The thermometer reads 22.5; °C
